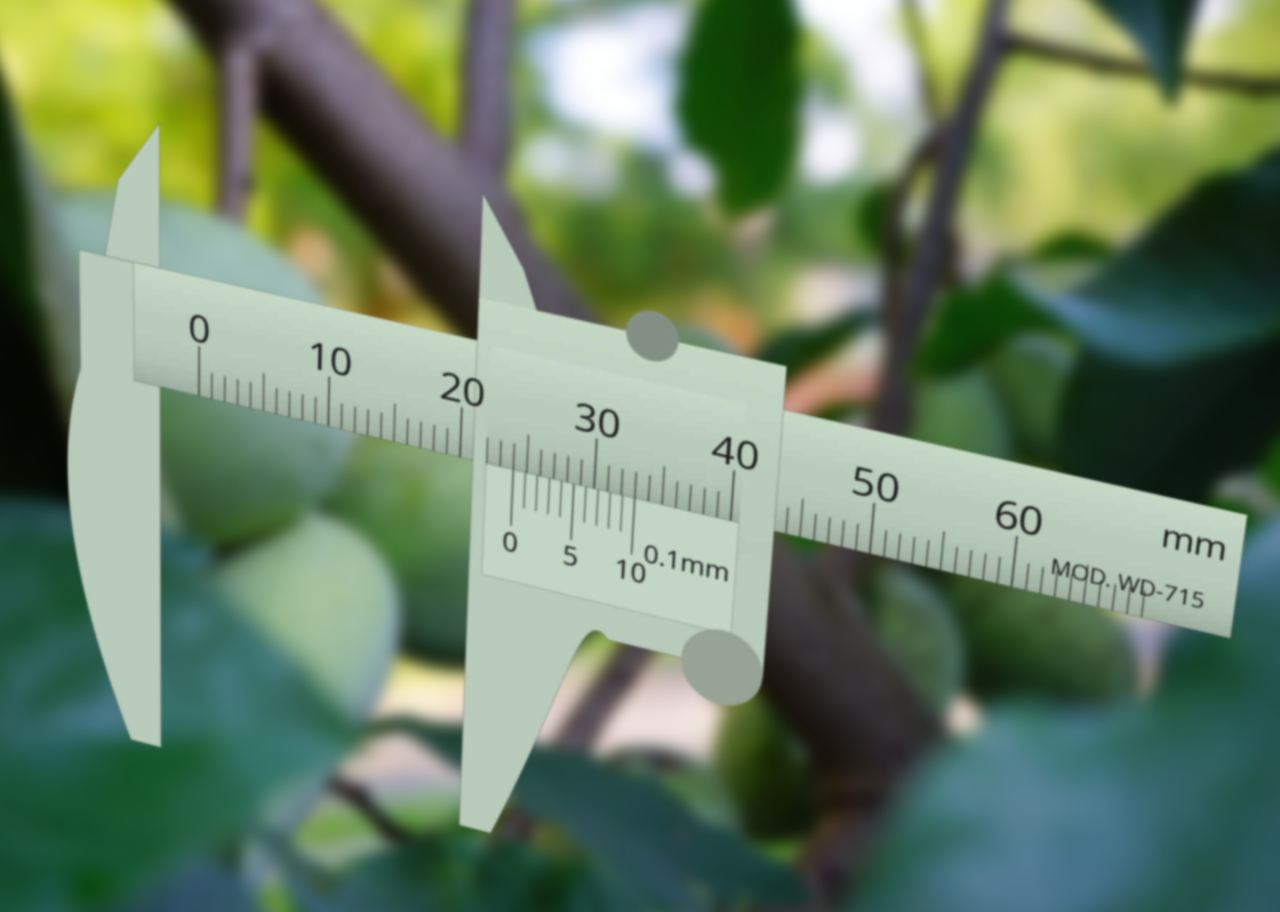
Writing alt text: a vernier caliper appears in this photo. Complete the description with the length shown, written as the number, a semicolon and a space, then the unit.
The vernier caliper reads 24.0; mm
